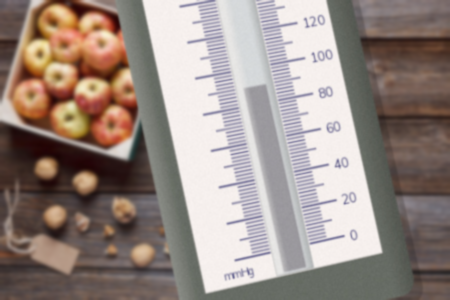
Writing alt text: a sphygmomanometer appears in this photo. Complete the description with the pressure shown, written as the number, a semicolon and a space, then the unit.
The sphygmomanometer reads 90; mmHg
